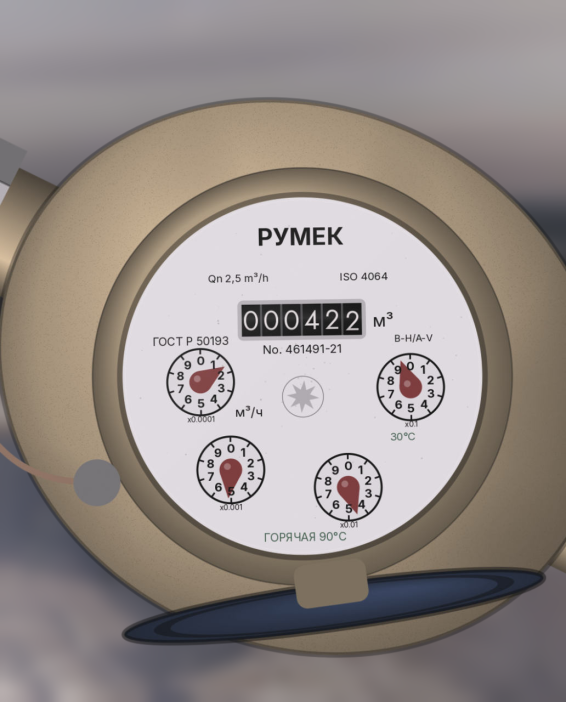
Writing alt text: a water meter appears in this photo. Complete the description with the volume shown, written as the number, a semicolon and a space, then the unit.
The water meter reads 421.9451; m³
